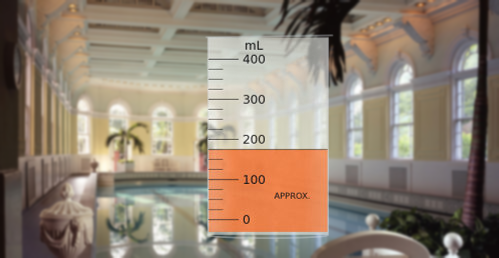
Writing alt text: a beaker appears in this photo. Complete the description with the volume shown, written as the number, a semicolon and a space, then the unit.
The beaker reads 175; mL
